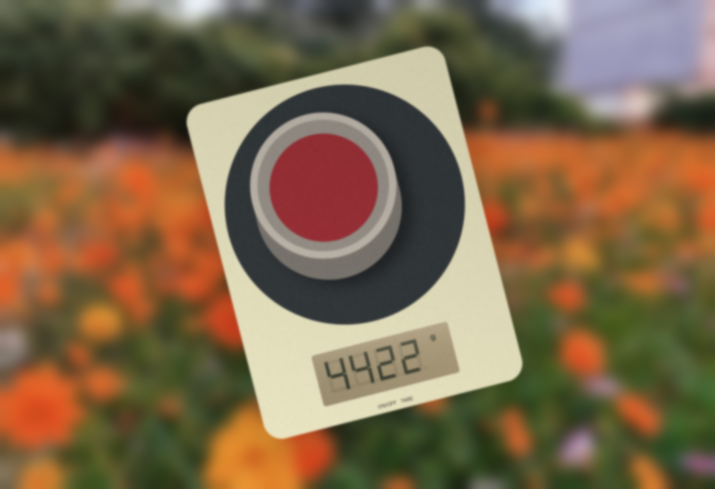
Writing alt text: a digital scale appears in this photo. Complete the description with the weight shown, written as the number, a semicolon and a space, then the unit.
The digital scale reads 4422; g
